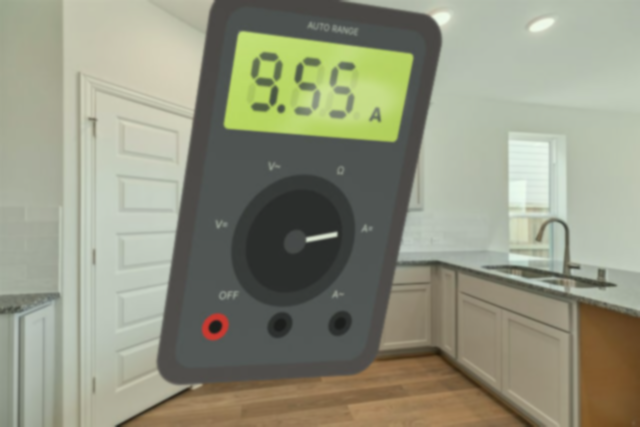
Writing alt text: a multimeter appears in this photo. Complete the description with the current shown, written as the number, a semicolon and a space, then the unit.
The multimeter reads 9.55; A
